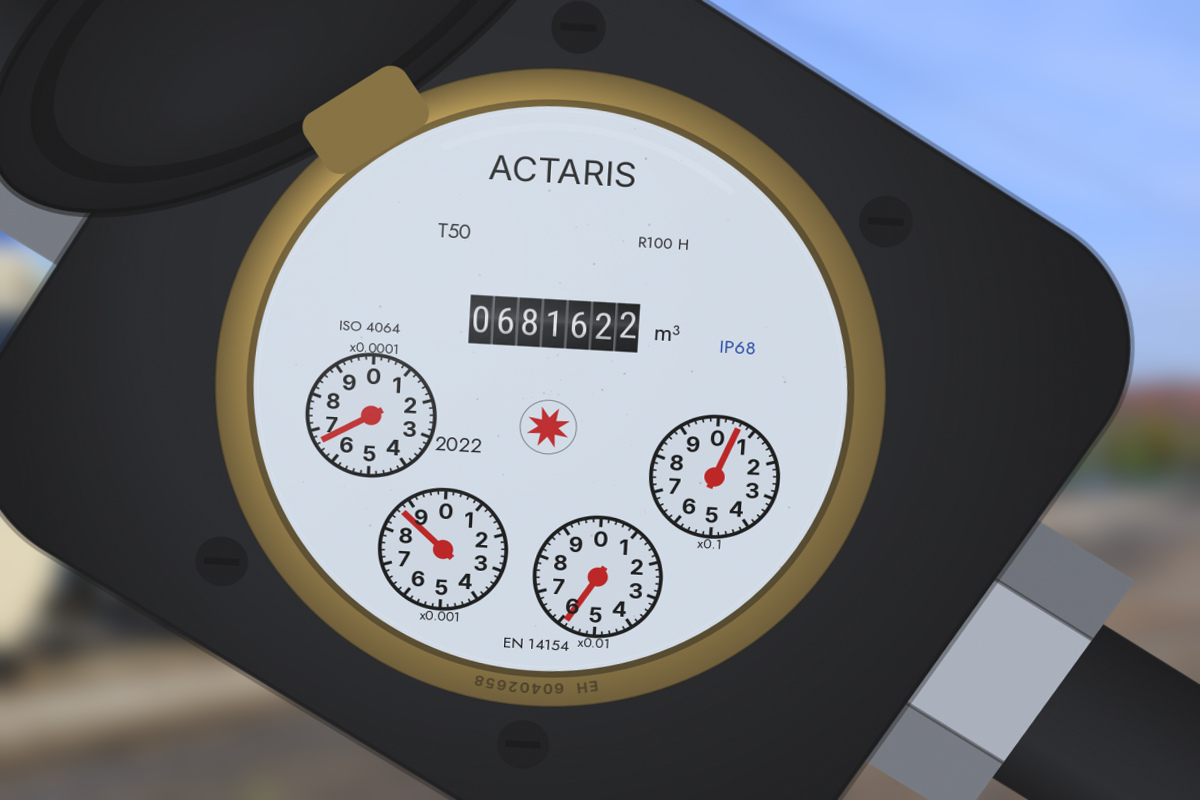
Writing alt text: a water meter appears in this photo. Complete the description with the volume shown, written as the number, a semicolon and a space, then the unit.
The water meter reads 681622.0586; m³
